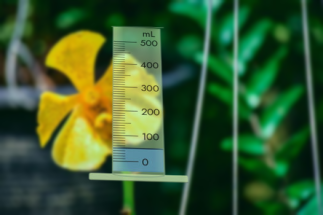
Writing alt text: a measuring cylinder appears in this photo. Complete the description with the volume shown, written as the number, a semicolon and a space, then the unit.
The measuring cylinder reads 50; mL
